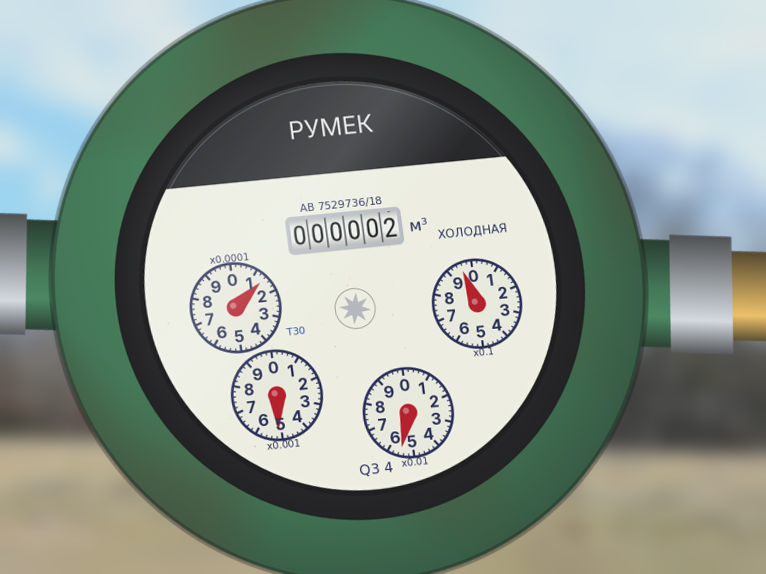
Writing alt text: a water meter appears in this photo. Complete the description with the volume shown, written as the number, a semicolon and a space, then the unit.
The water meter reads 1.9551; m³
